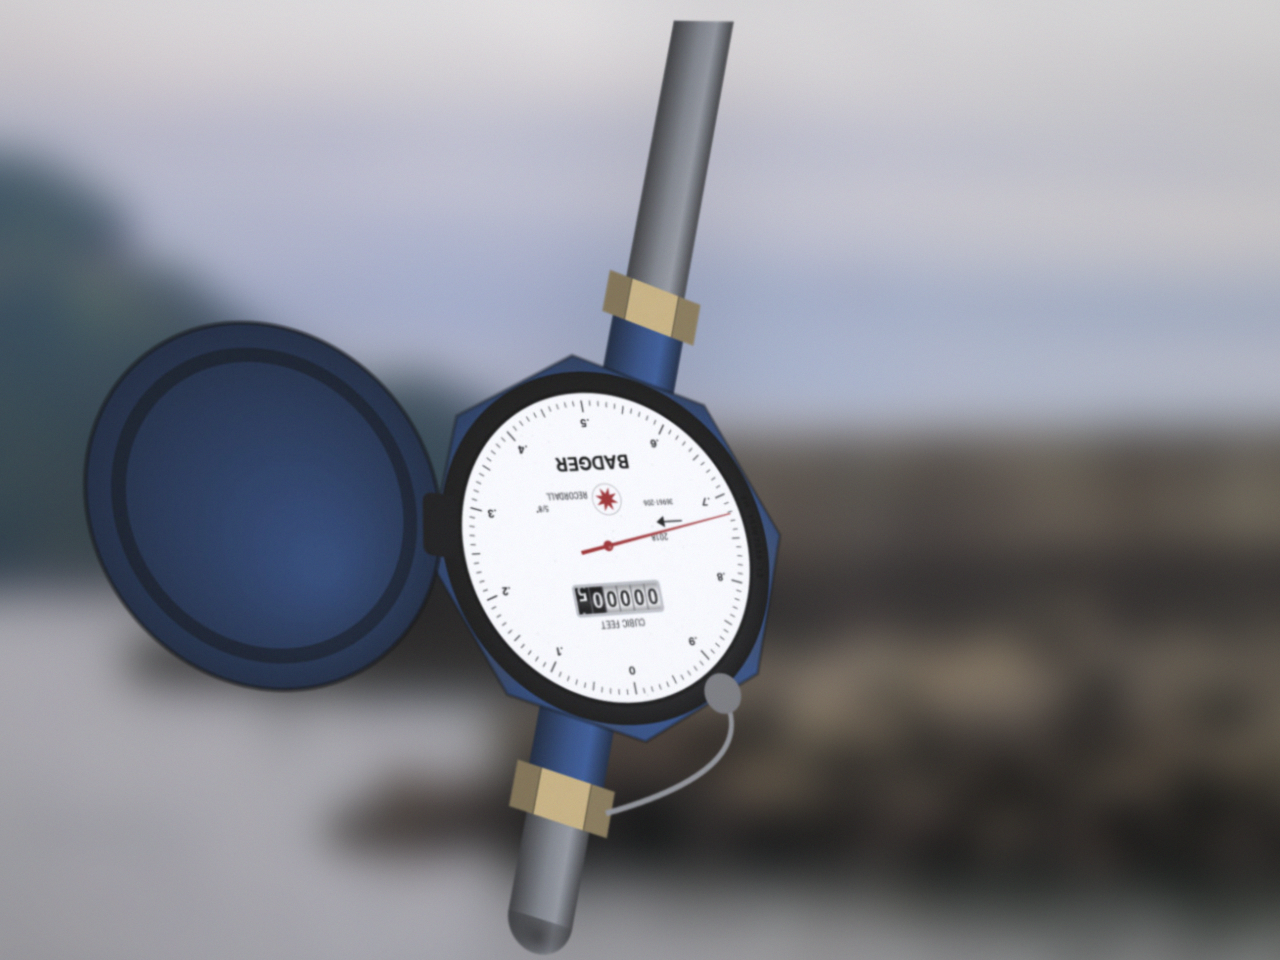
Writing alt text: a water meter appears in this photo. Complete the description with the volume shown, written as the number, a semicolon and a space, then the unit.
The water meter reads 4.72; ft³
